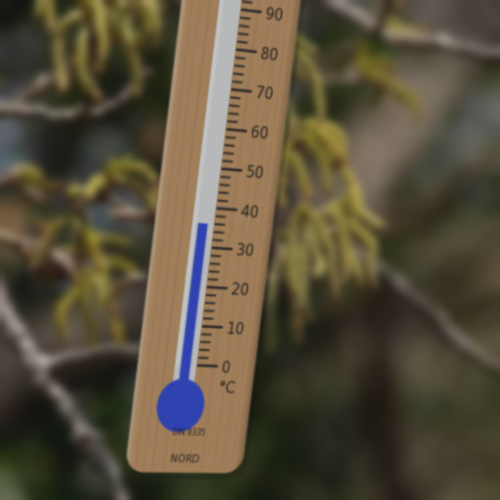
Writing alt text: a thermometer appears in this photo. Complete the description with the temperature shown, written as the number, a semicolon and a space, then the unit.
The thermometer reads 36; °C
